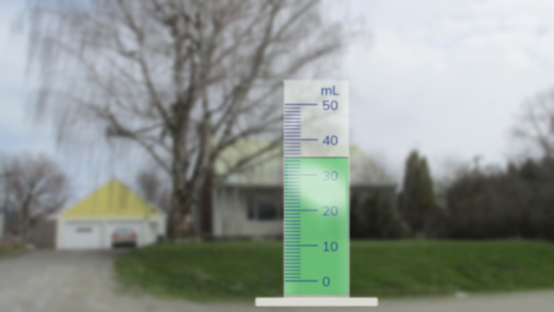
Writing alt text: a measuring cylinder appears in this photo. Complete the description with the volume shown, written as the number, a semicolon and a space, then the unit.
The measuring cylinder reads 35; mL
